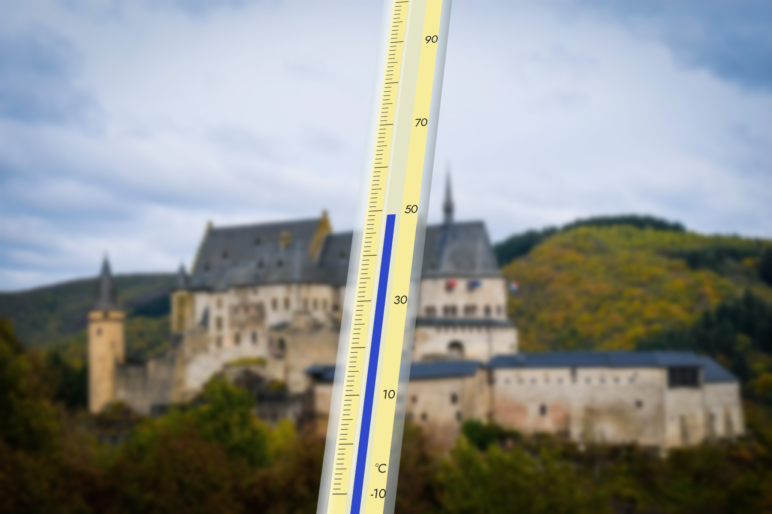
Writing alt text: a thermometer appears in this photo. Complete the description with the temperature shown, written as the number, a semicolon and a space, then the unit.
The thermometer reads 49; °C
